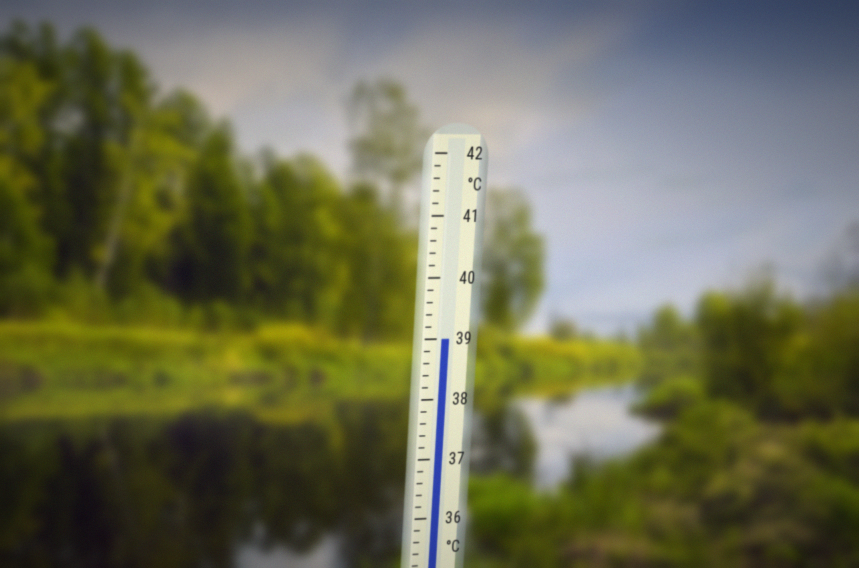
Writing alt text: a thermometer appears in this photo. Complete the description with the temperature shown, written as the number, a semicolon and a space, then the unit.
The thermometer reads 39; °C
